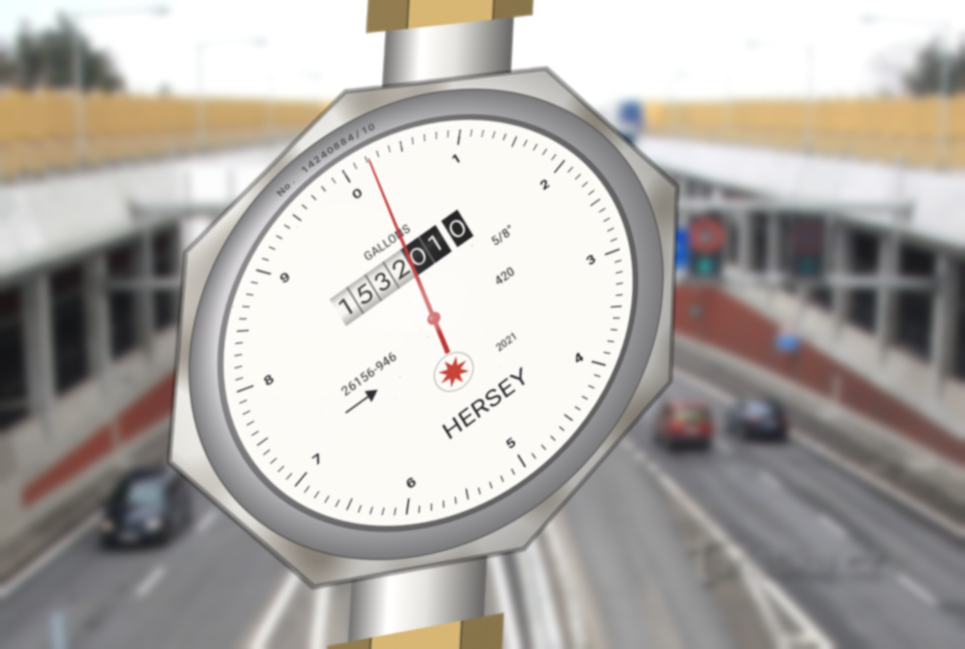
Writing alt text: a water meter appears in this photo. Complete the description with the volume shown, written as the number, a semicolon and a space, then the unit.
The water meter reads 1532010.2; gal
